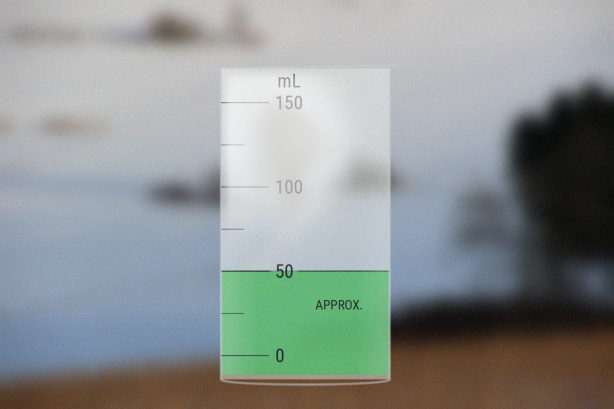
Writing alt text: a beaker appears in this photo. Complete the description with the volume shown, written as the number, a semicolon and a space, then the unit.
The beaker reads 50; mL
